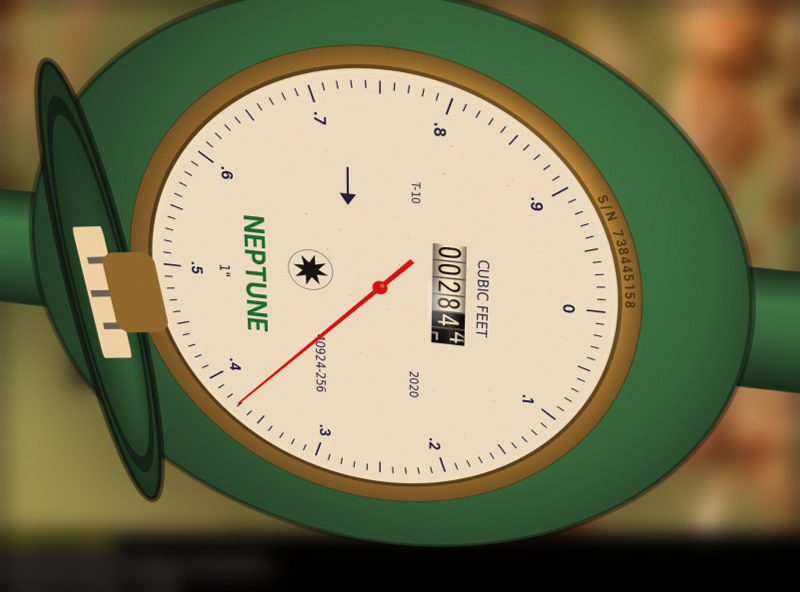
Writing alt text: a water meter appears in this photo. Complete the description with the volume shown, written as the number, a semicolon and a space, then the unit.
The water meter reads 2844.37; ft³
